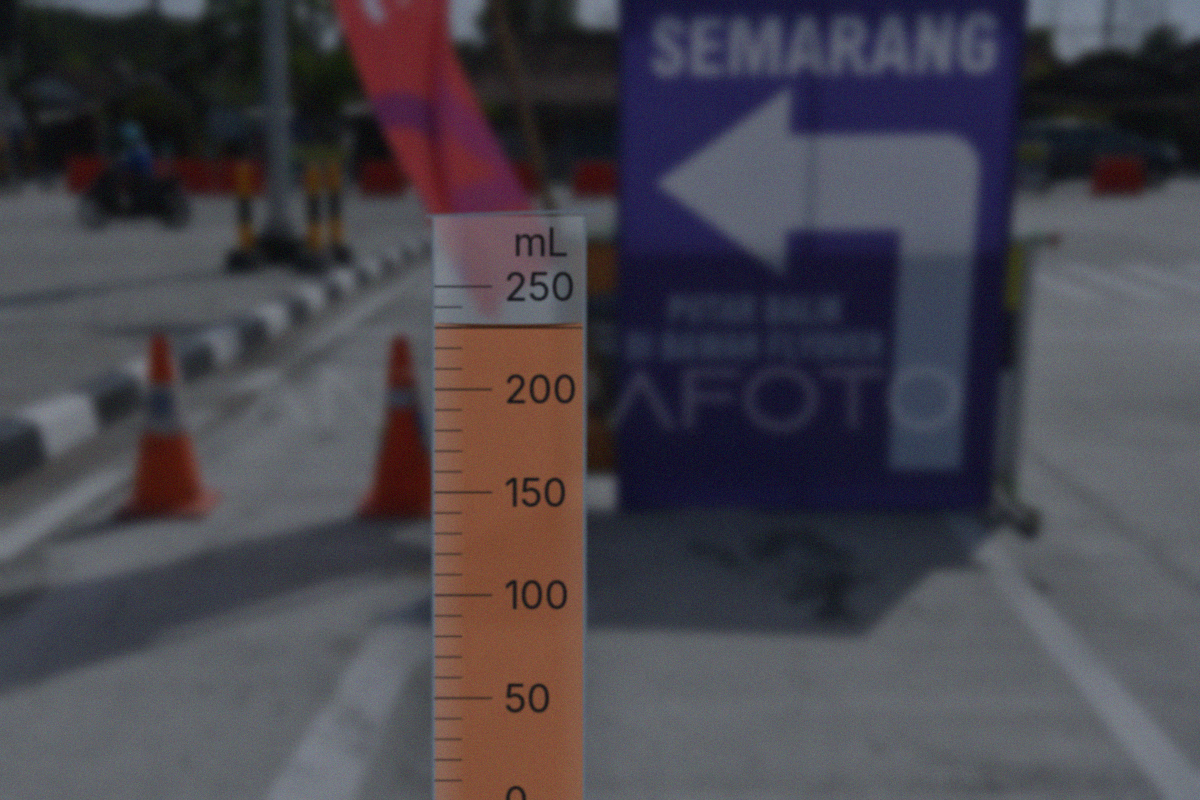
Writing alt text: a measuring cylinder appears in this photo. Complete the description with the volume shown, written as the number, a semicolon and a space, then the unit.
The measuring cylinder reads 230; mL
